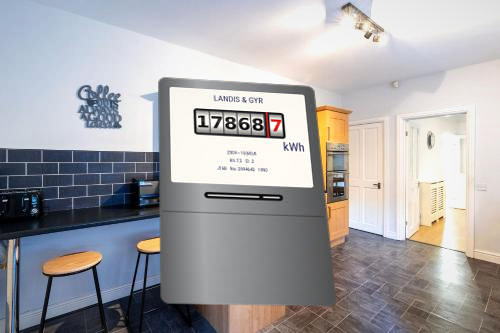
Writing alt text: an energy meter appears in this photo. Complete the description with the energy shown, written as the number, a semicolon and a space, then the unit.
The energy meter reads 17868.7; kWh
